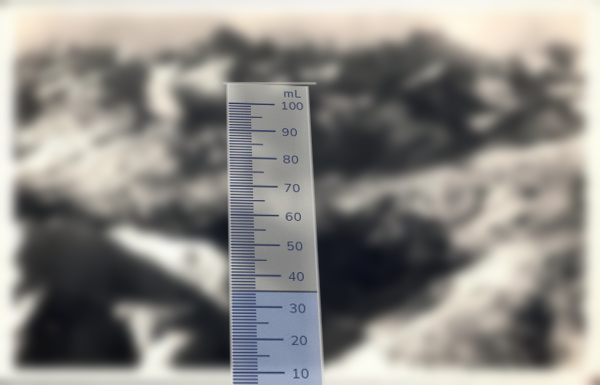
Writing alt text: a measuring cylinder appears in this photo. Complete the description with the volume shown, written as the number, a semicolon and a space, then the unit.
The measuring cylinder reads 35; mL
